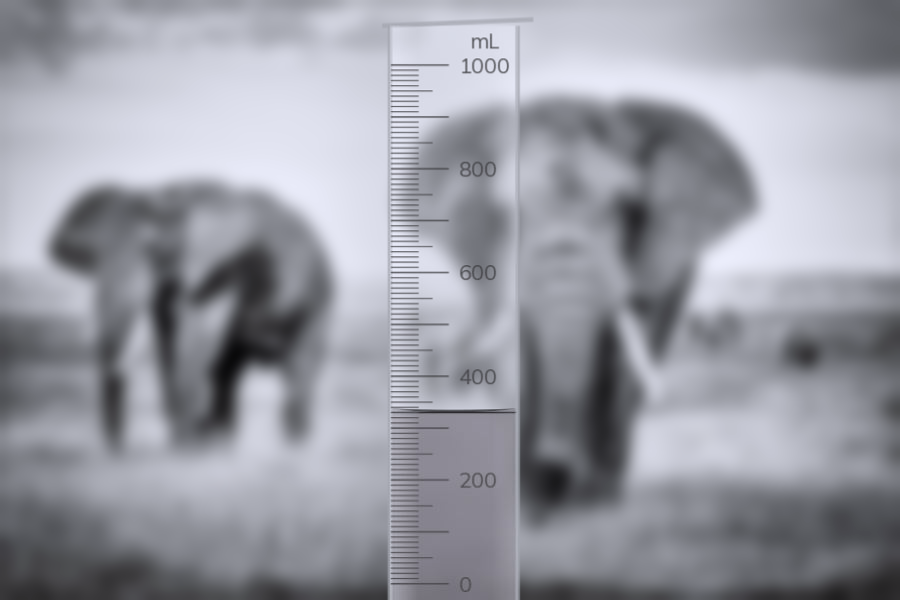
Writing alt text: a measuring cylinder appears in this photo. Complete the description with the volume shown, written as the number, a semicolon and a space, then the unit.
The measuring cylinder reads 330; mL
